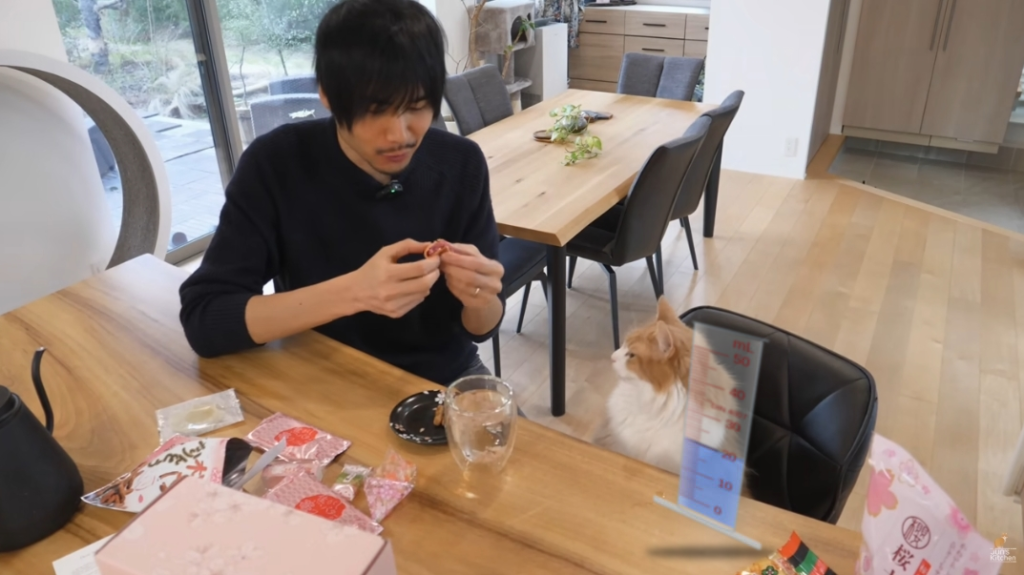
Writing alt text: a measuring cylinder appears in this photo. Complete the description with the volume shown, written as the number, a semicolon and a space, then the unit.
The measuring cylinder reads 20; mL
